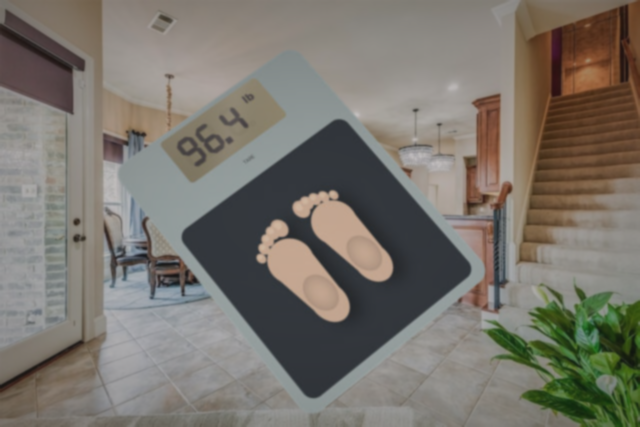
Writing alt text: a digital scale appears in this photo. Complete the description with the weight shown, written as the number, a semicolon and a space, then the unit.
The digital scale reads 96.4; lb
